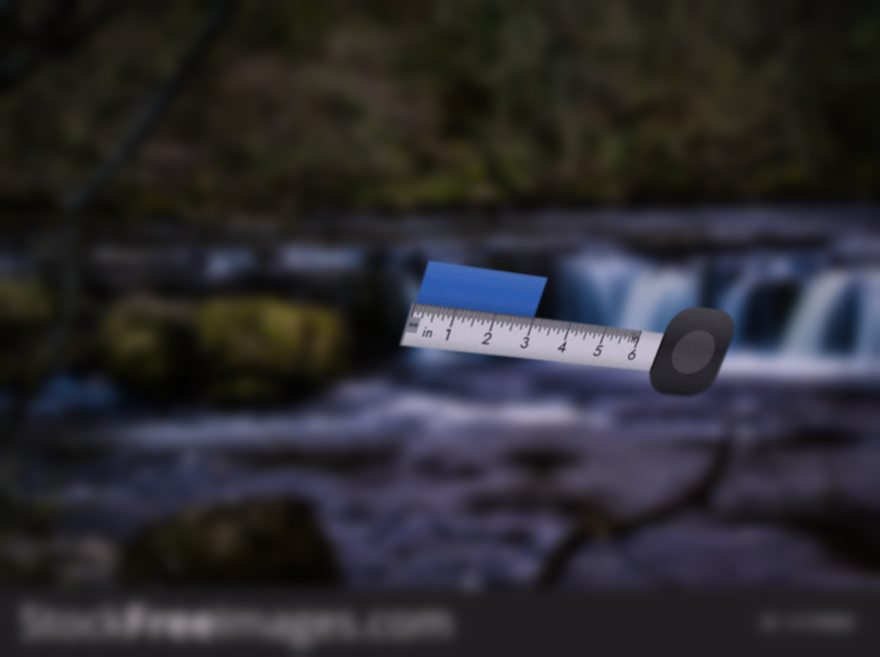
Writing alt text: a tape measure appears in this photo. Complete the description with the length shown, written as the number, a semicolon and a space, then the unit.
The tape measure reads 3; in
